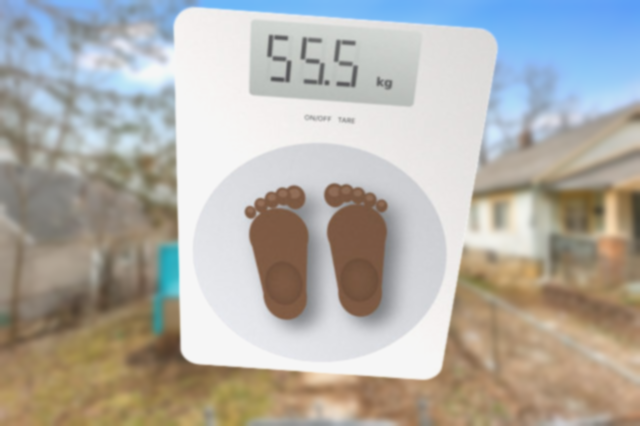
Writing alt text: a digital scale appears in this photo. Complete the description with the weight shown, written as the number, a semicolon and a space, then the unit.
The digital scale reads 55.5; kg
